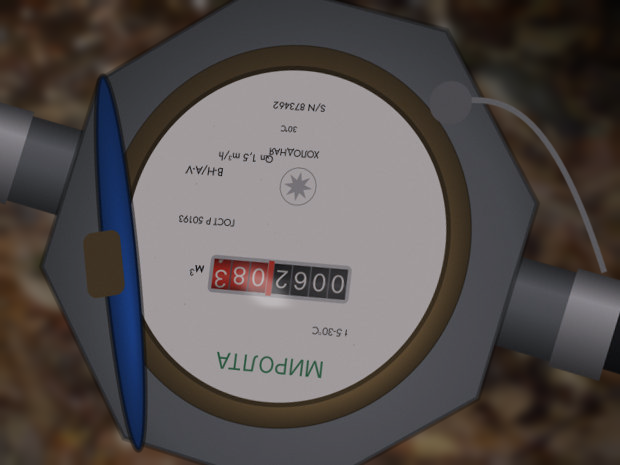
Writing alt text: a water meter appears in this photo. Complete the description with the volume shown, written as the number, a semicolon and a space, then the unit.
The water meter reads 62.083; m³
